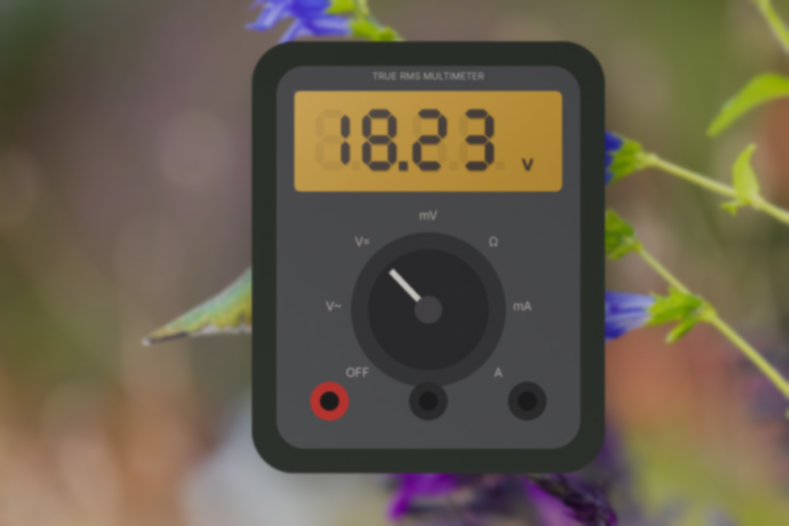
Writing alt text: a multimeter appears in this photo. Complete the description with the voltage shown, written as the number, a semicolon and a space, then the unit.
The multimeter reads 18.23; V
